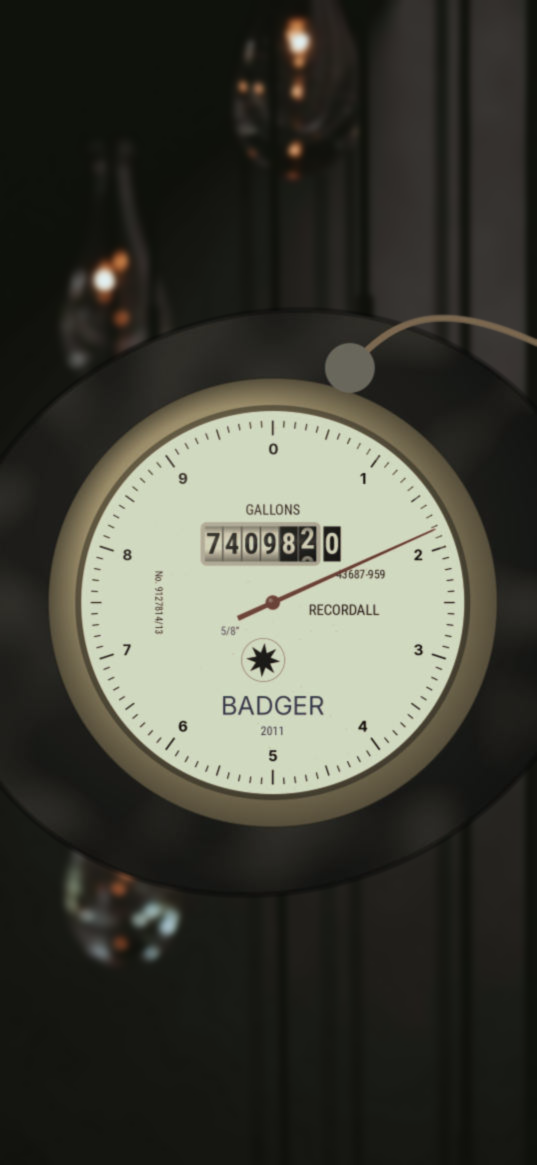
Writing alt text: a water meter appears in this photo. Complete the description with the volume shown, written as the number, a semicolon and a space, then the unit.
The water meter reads 7409821.8; gal
